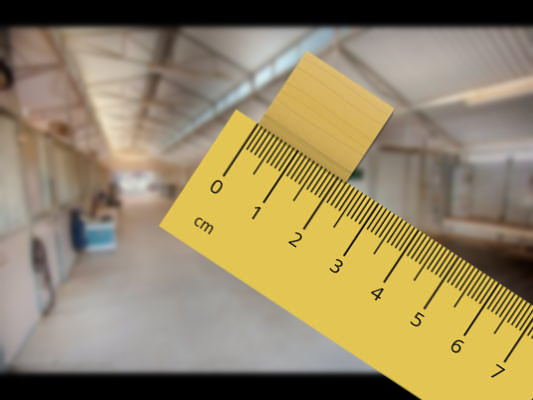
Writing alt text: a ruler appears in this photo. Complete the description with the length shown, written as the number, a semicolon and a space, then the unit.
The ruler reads 2.2; cm
